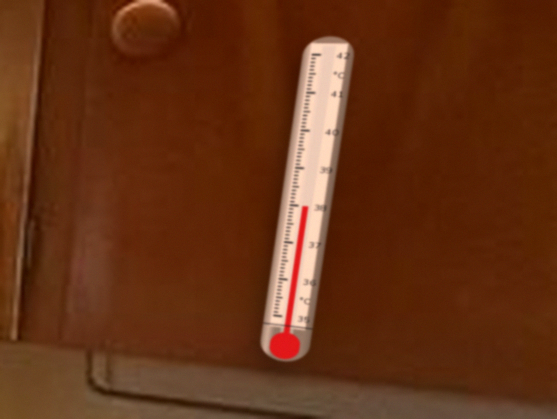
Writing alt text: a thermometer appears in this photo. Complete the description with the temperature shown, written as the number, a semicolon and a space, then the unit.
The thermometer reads 38; °C
